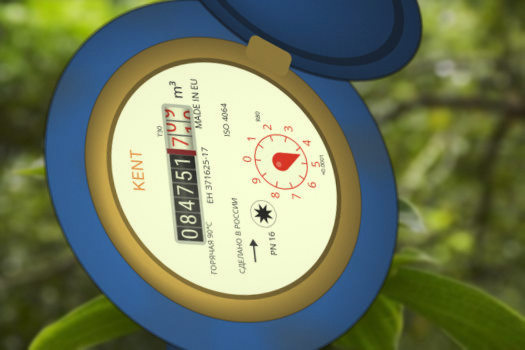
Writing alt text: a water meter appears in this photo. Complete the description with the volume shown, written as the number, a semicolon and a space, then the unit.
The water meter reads 84751.7094; m³
